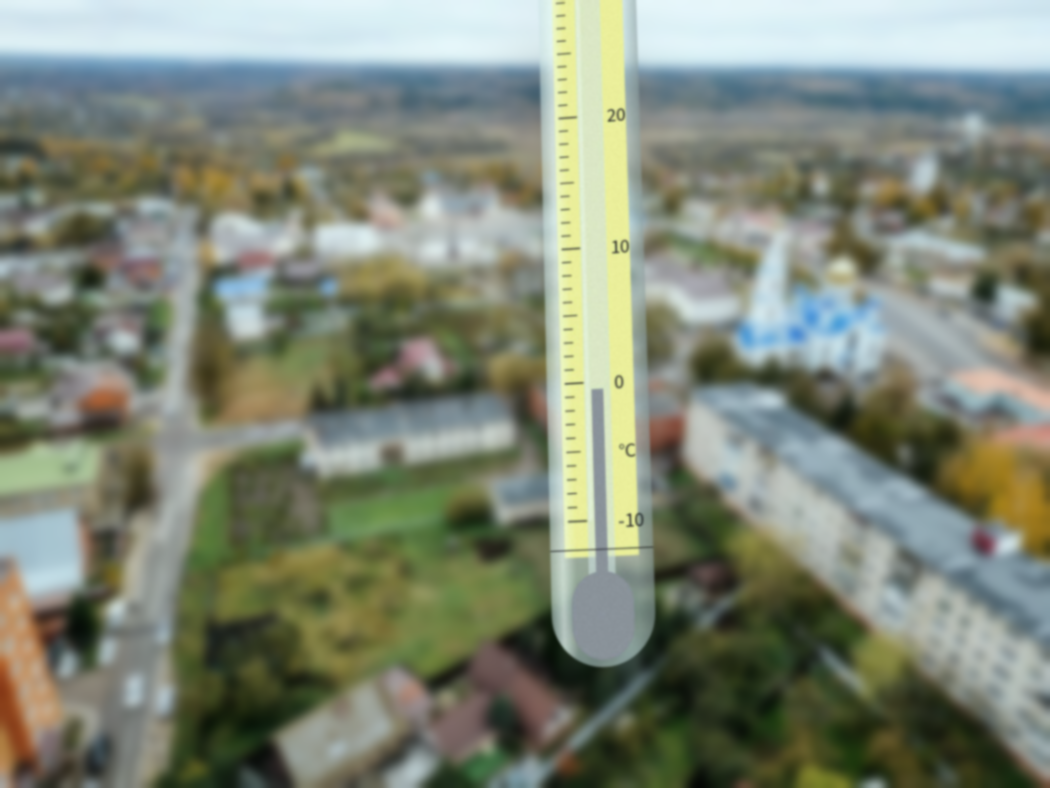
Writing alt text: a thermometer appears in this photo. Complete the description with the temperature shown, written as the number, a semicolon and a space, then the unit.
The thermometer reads -0.5; °C
